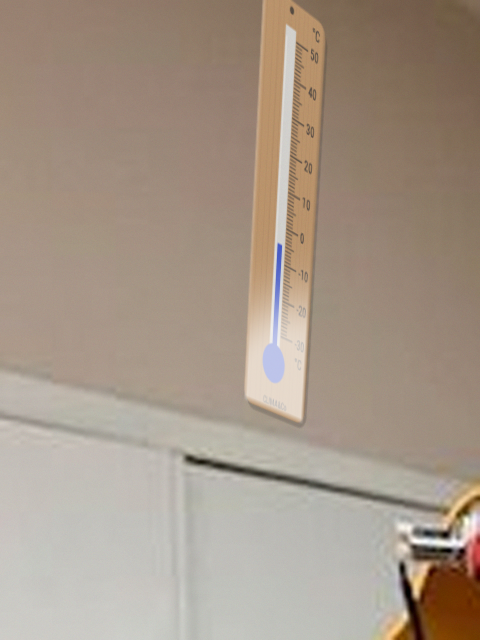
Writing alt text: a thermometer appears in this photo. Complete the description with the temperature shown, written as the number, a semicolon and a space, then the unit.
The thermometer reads -5; °C
